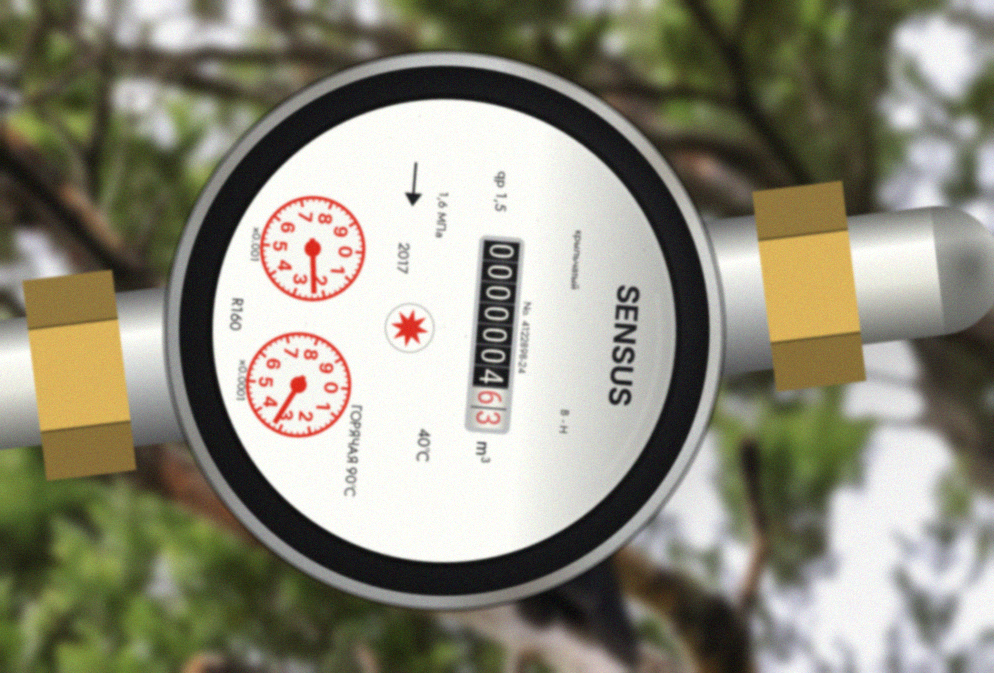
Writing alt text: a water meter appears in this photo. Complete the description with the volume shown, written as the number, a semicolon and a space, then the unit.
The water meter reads 4.6323; m³
